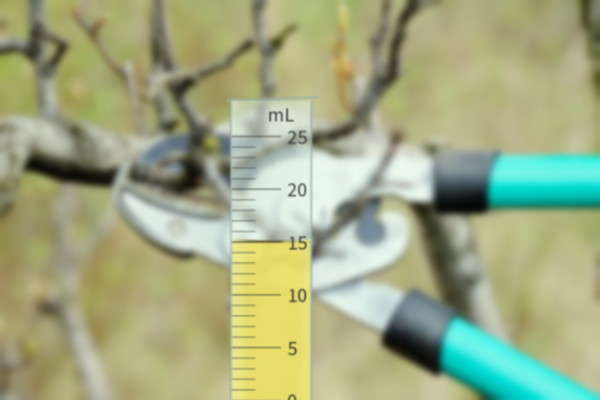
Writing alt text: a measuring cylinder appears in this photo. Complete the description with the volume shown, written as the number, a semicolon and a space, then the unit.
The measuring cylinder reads 15; mL
